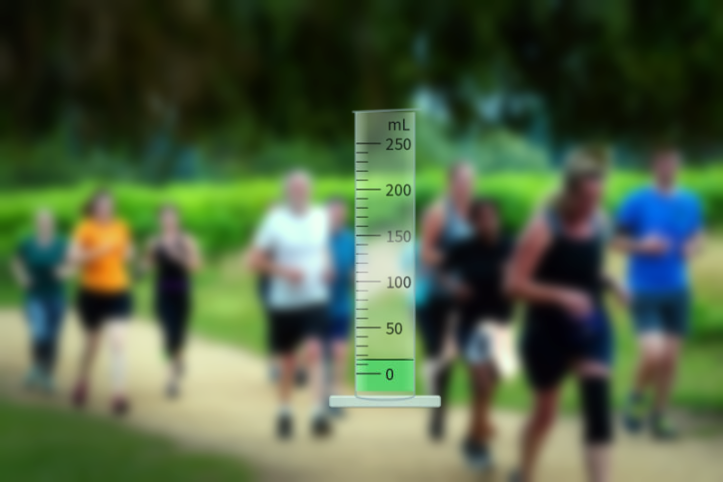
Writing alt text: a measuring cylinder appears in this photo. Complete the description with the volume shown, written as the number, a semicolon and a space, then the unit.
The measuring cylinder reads 15; mL
